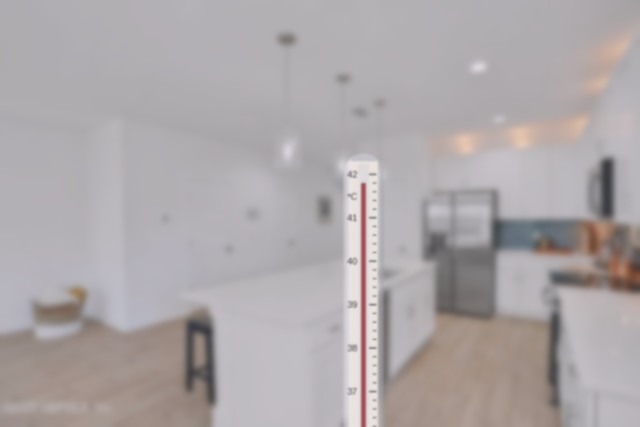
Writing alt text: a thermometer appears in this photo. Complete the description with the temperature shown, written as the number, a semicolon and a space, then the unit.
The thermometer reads 41.8; °C
